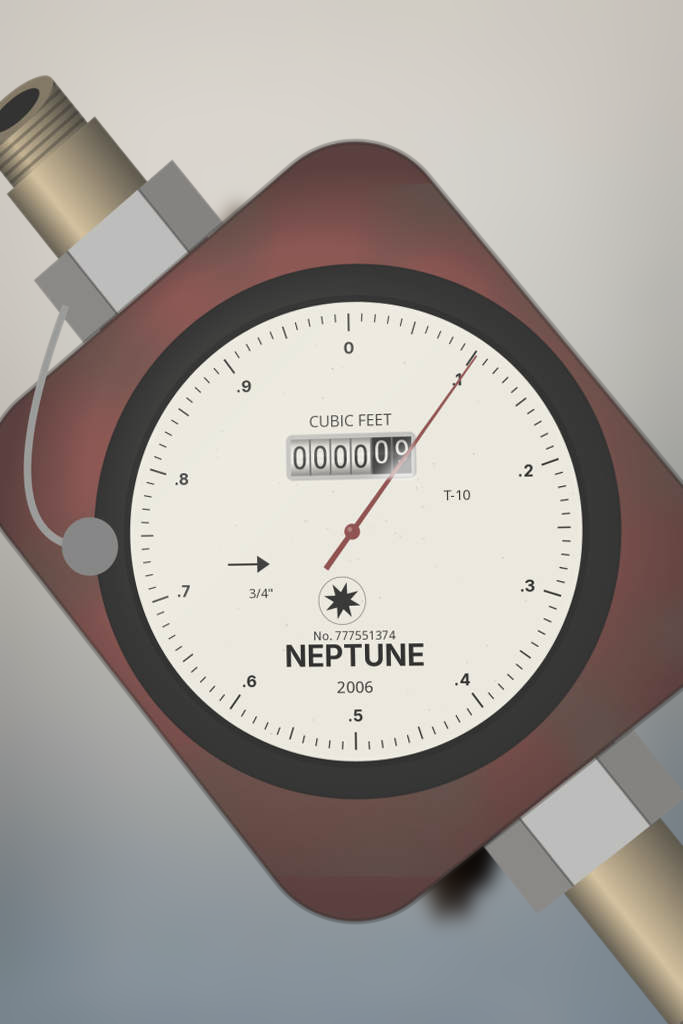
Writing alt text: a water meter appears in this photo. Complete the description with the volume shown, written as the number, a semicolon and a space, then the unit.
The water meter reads 9.10; ft³
